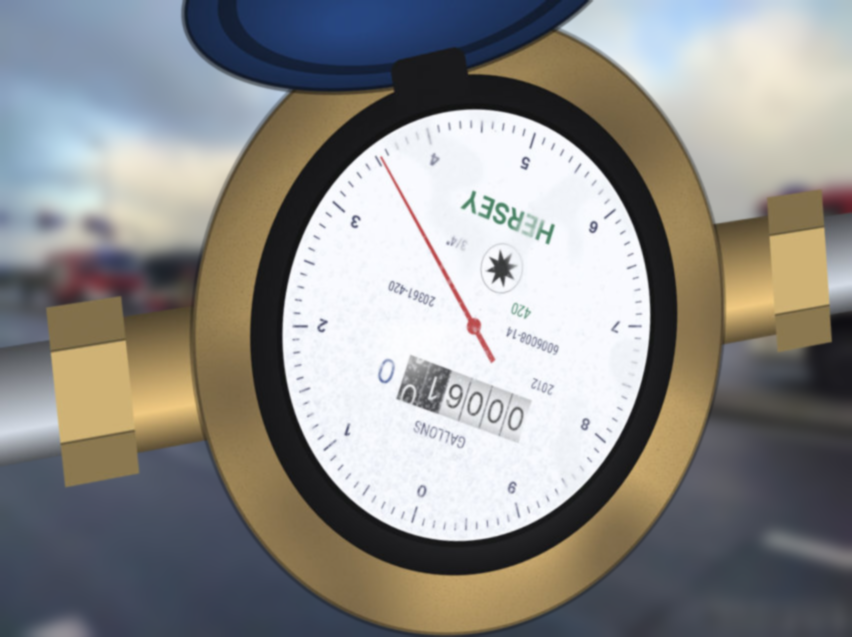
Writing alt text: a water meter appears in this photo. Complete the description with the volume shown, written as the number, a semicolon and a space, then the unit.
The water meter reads 6103.5; gal
